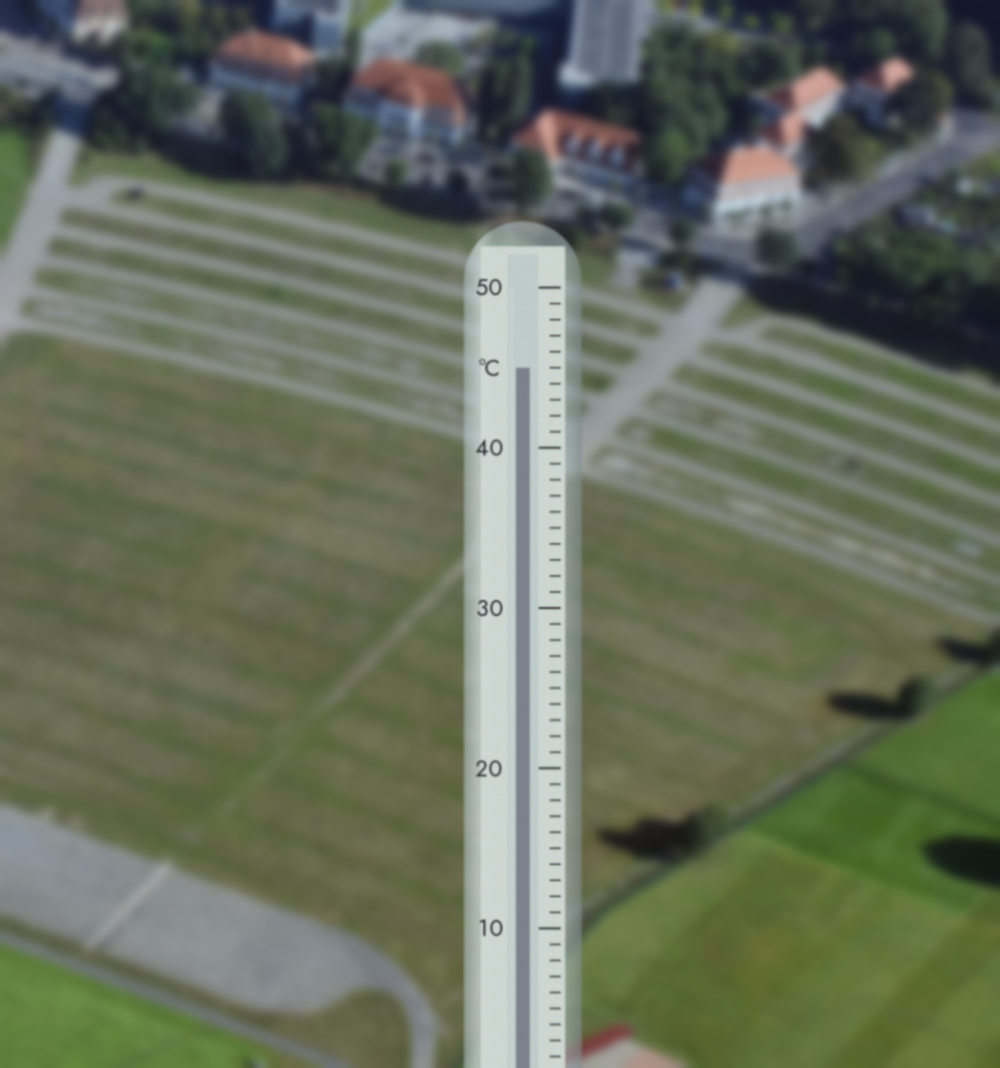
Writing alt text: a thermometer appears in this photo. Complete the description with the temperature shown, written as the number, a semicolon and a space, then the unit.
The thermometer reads 45; °C
